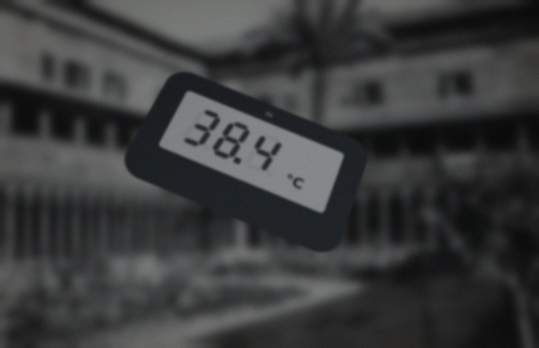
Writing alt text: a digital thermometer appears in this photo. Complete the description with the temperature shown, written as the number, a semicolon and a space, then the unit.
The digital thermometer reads 38.4; °C
